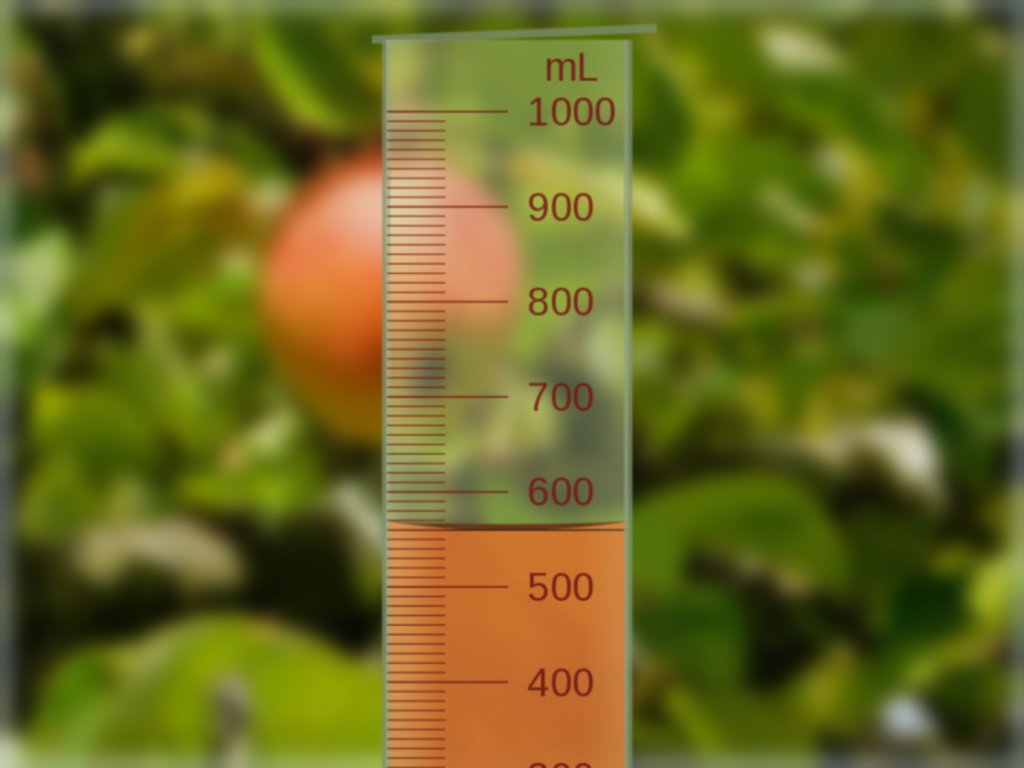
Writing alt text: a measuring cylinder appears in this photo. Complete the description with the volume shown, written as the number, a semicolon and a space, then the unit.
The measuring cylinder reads 560; mL
